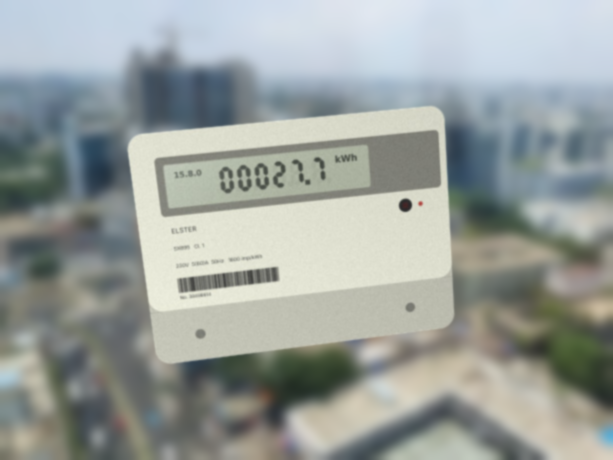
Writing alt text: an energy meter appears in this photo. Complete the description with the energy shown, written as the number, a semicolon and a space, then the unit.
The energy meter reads 27.7; kWh
